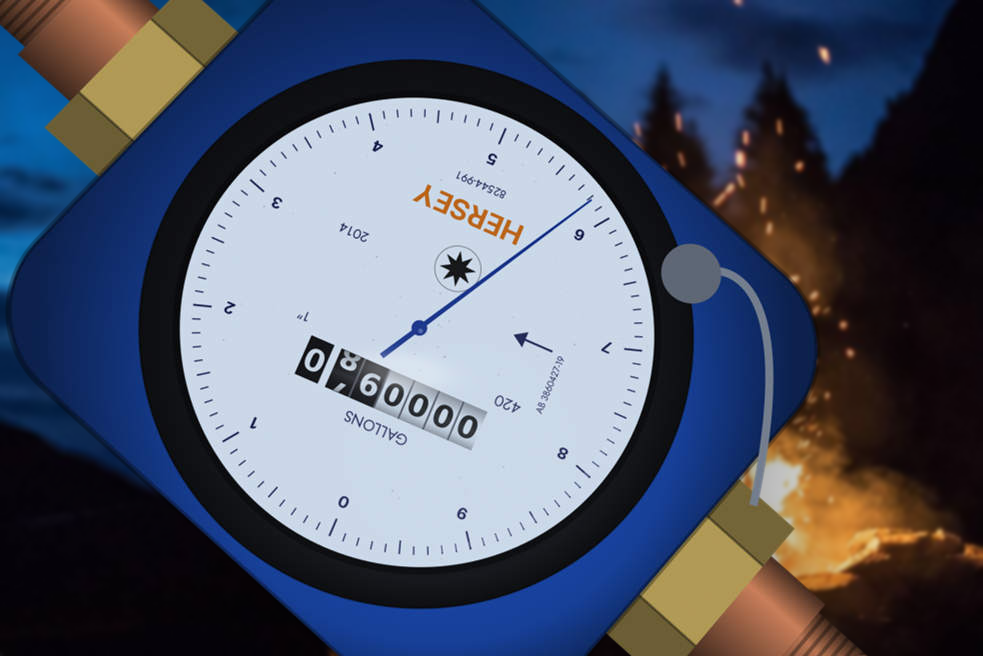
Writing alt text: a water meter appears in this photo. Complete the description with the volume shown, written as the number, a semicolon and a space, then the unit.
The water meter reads 975.8; gal
